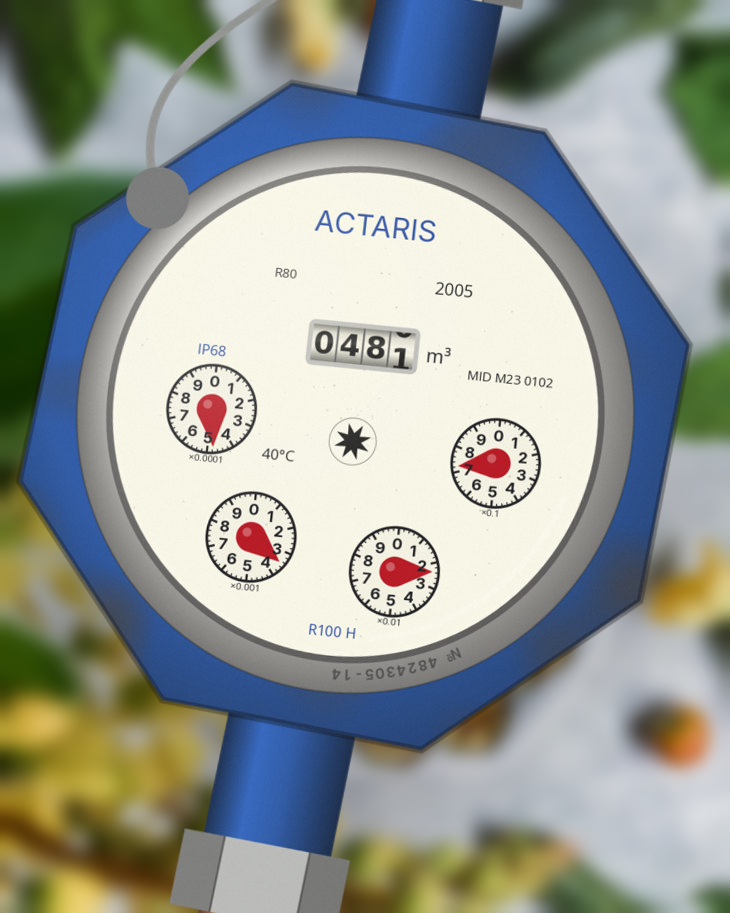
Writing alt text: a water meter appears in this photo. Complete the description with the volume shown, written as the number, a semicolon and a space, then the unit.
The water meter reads 480.7234; m³
